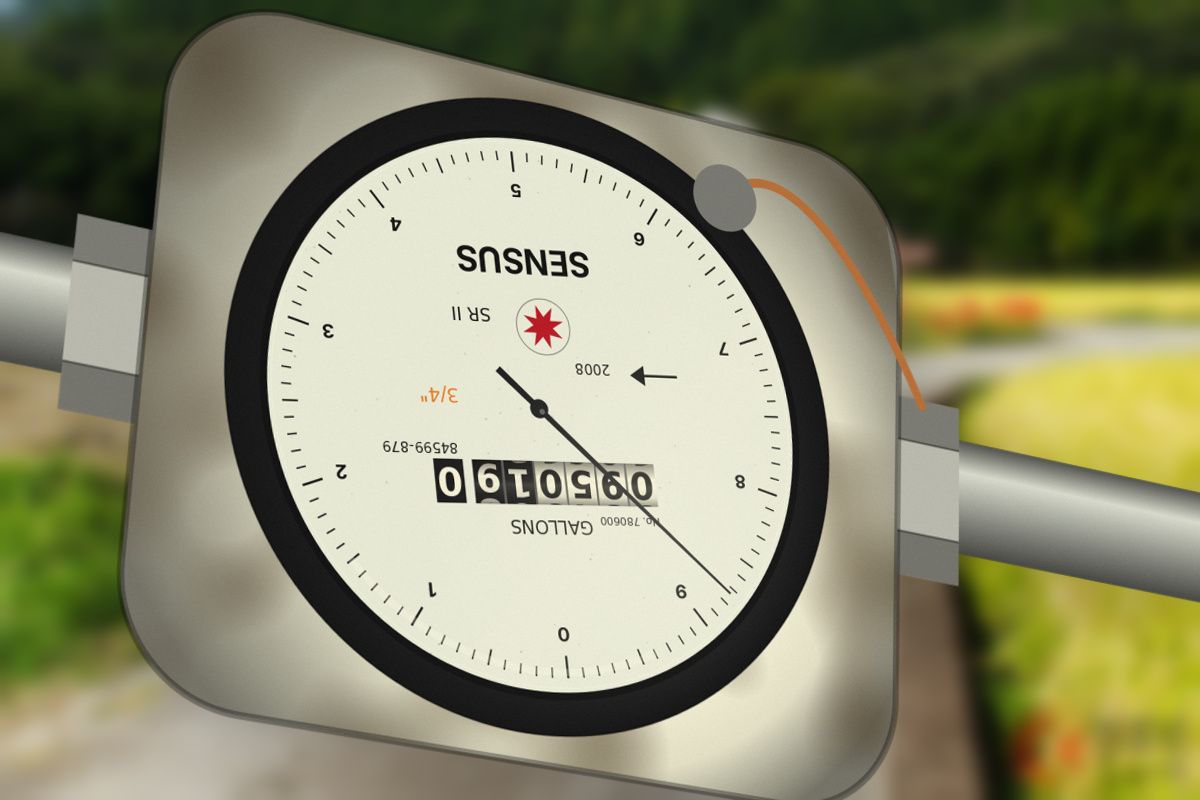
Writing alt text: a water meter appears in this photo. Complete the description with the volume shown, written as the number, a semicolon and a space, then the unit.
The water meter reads 950188.7; gal
